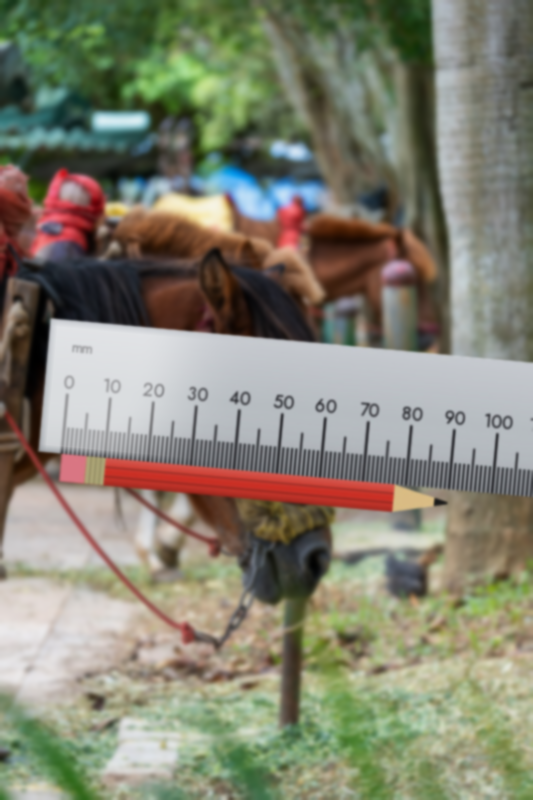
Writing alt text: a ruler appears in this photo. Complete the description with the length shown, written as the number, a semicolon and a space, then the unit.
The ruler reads 90; mm
